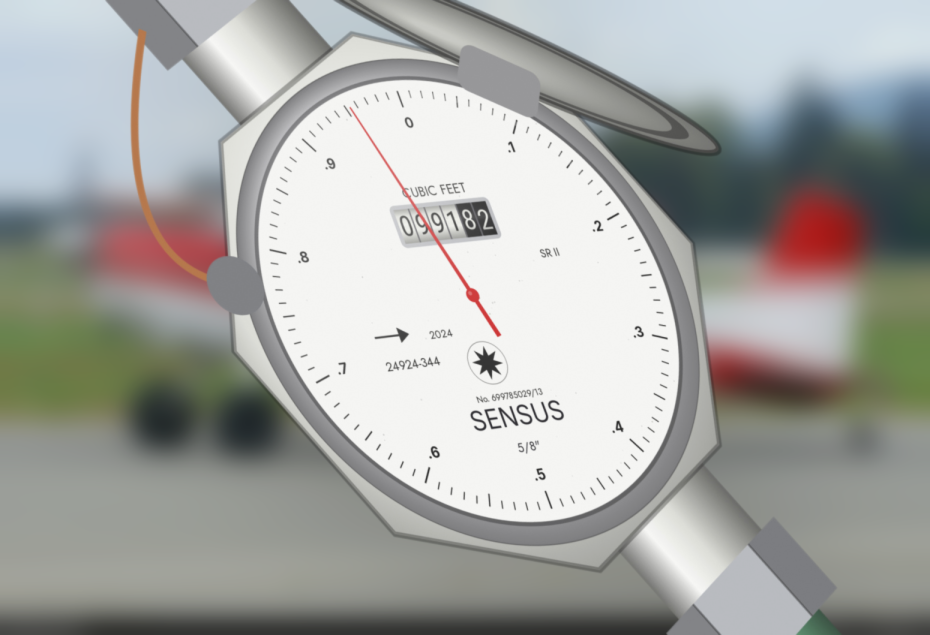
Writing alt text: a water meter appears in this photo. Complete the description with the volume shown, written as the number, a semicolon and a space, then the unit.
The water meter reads 99181.95; ft³
